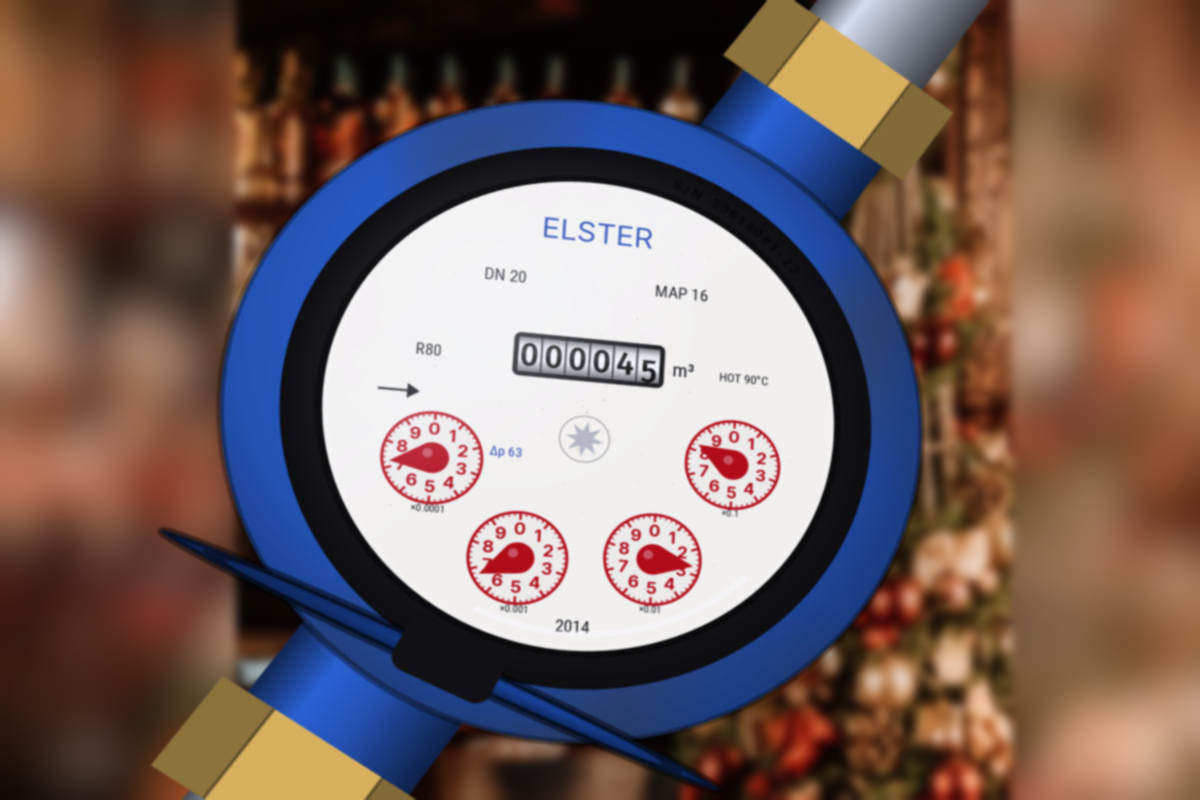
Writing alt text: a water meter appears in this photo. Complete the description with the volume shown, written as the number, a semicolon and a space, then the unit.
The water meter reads 44.8267; m³
